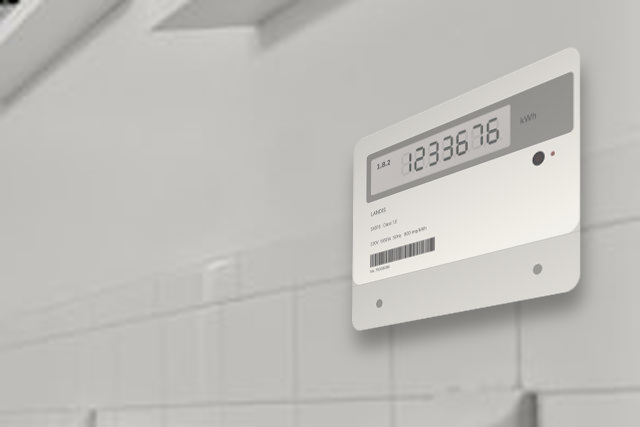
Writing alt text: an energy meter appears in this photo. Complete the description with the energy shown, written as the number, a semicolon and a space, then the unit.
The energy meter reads 1233676; kWh
